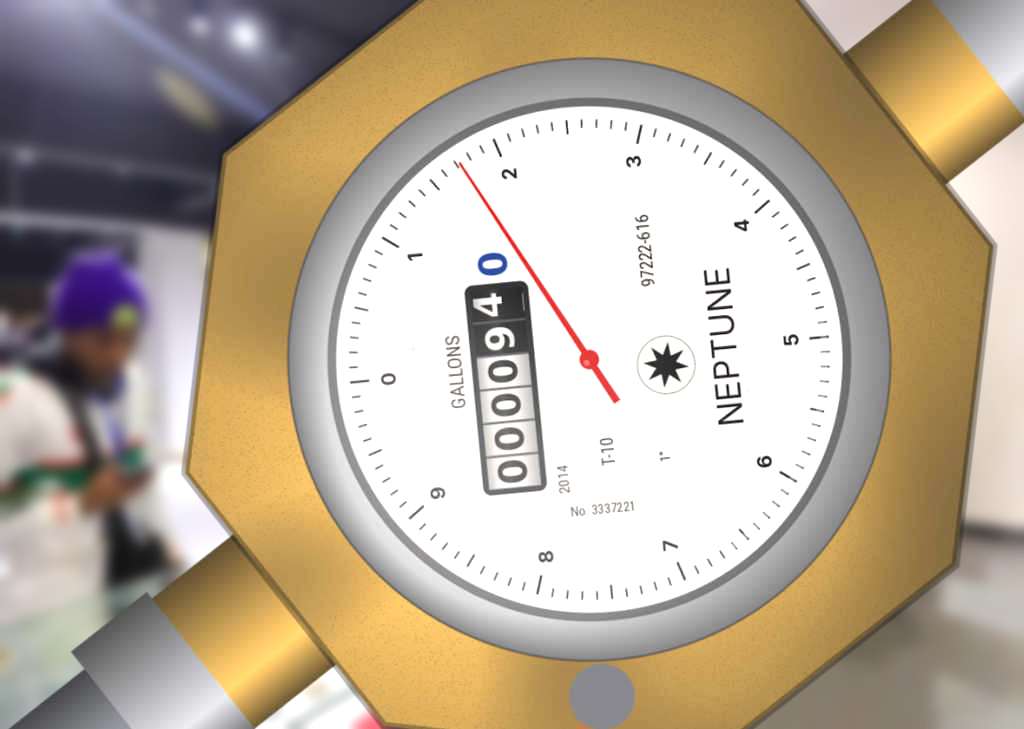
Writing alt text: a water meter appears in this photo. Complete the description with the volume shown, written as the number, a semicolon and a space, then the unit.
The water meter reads 941.7; gal
